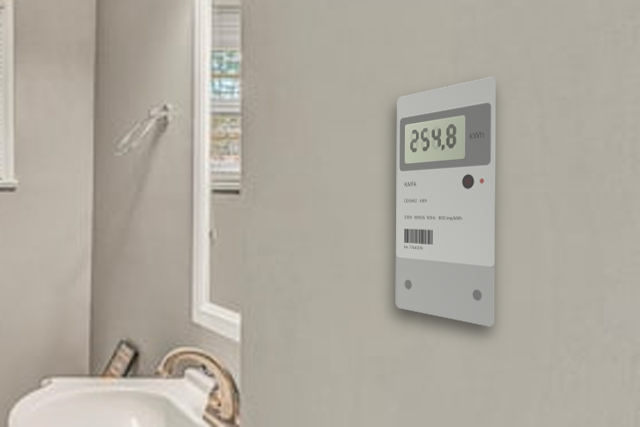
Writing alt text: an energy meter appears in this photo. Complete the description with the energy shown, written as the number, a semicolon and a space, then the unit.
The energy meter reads 254.8; kWh
